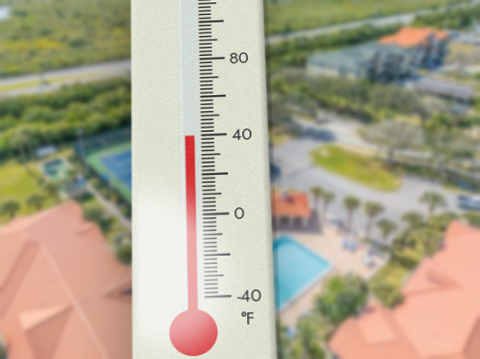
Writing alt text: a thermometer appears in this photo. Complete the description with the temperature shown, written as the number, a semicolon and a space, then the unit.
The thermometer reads 40; °F
